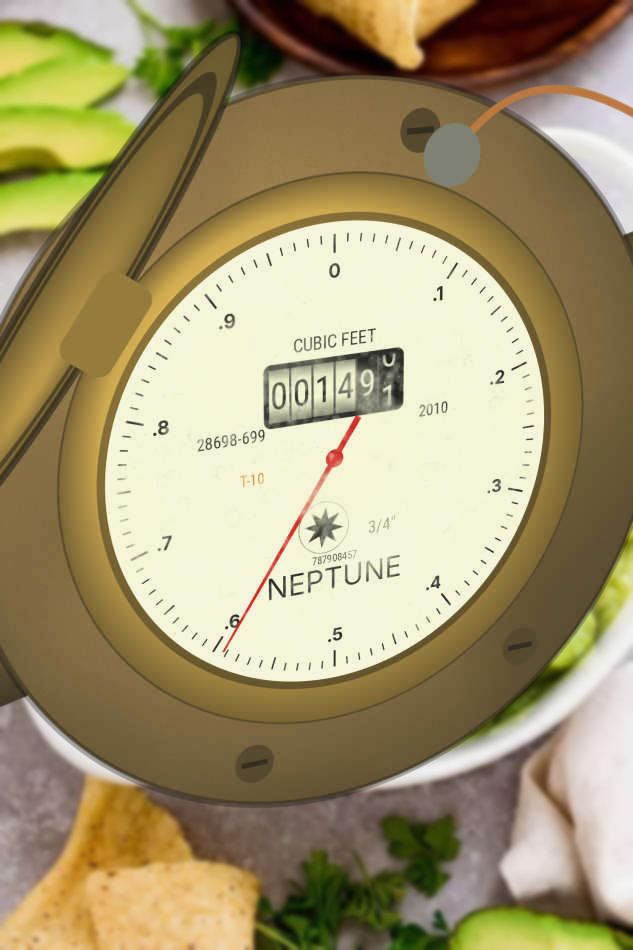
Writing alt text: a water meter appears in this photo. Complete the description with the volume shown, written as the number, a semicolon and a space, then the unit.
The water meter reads 1490.59; ft³
